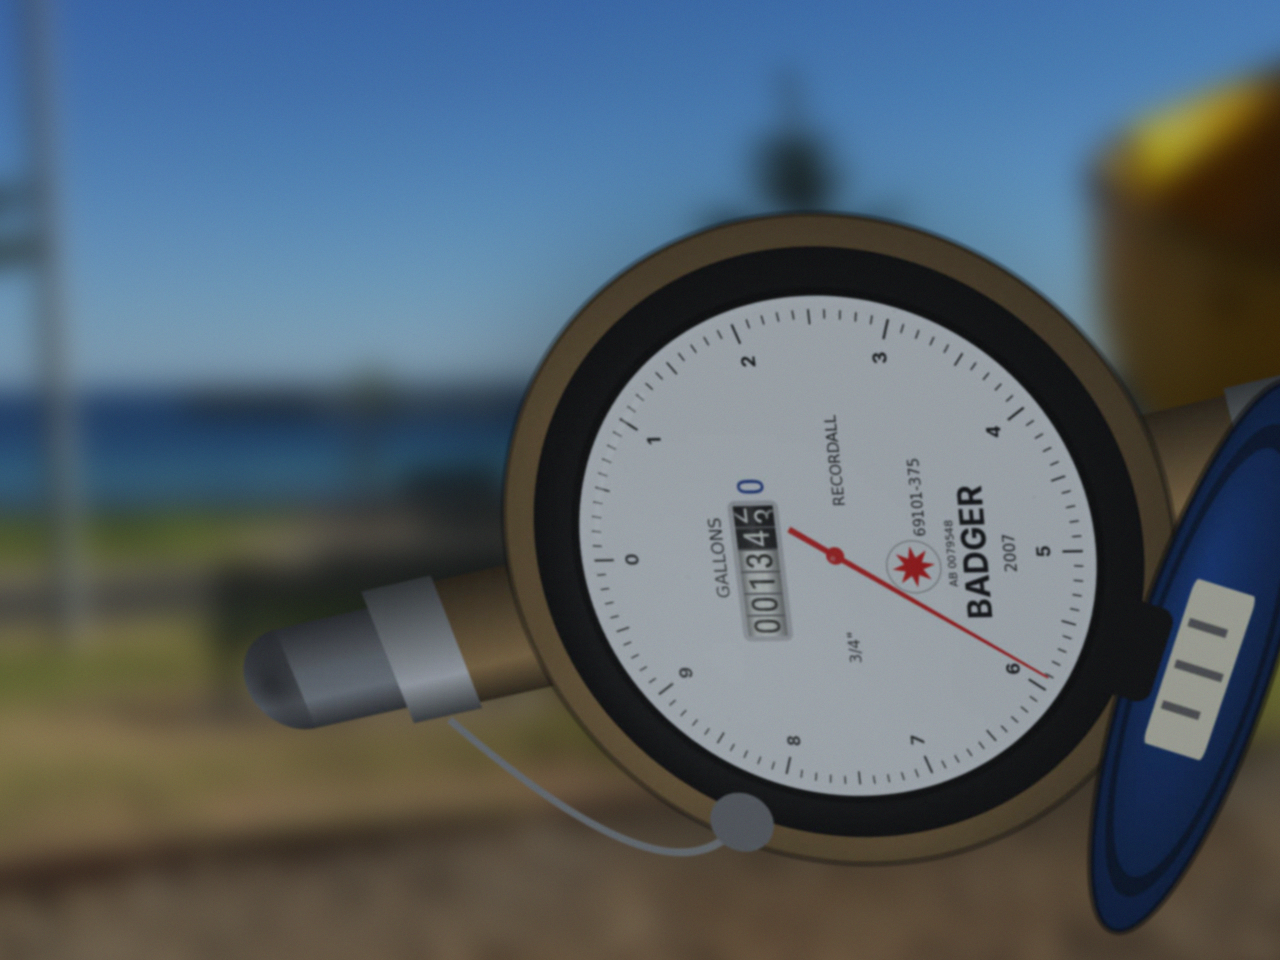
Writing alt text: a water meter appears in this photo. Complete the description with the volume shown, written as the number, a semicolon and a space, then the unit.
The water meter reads 13425.9; gal
